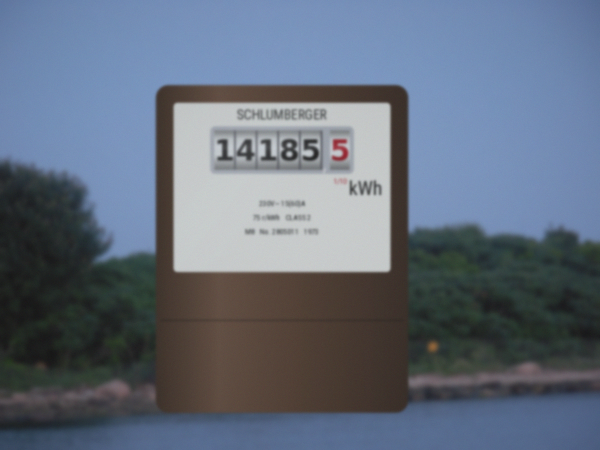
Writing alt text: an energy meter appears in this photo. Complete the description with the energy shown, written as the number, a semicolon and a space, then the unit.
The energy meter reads 14185.5; kWh
